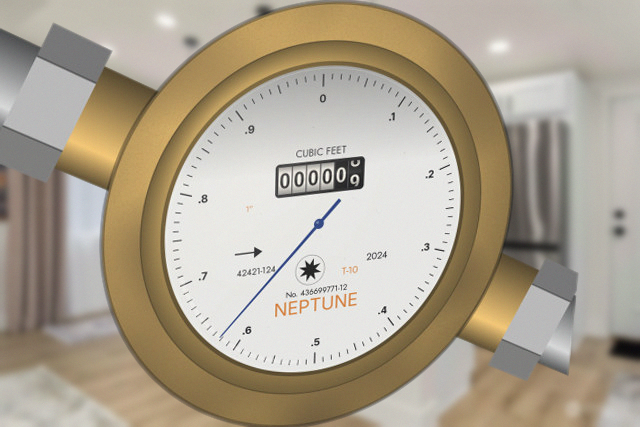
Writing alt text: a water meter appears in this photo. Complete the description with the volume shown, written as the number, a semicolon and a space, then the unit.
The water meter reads 8.62; ft³
